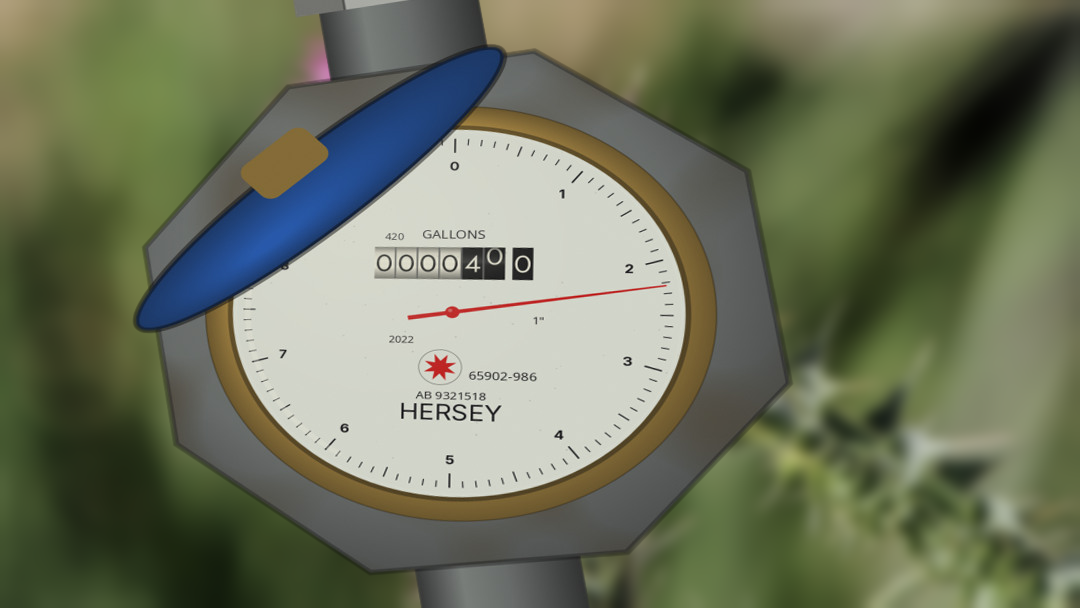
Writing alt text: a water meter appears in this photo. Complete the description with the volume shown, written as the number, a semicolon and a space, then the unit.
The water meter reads 402.2; gal
